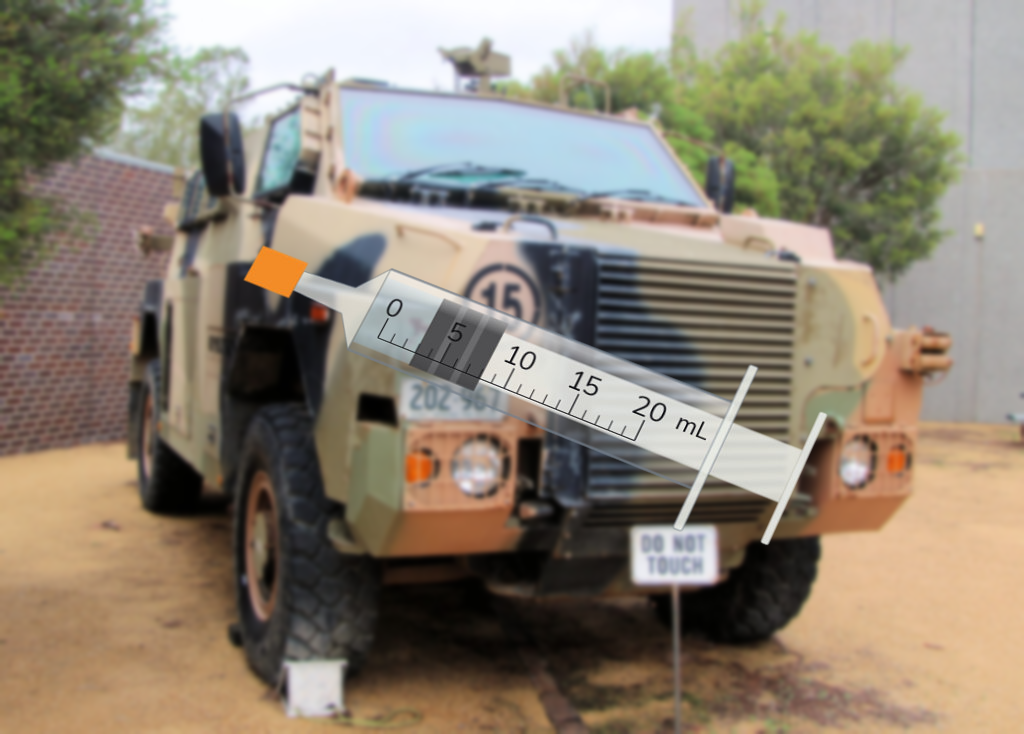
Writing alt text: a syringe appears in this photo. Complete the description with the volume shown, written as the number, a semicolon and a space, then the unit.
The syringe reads 3; mL
